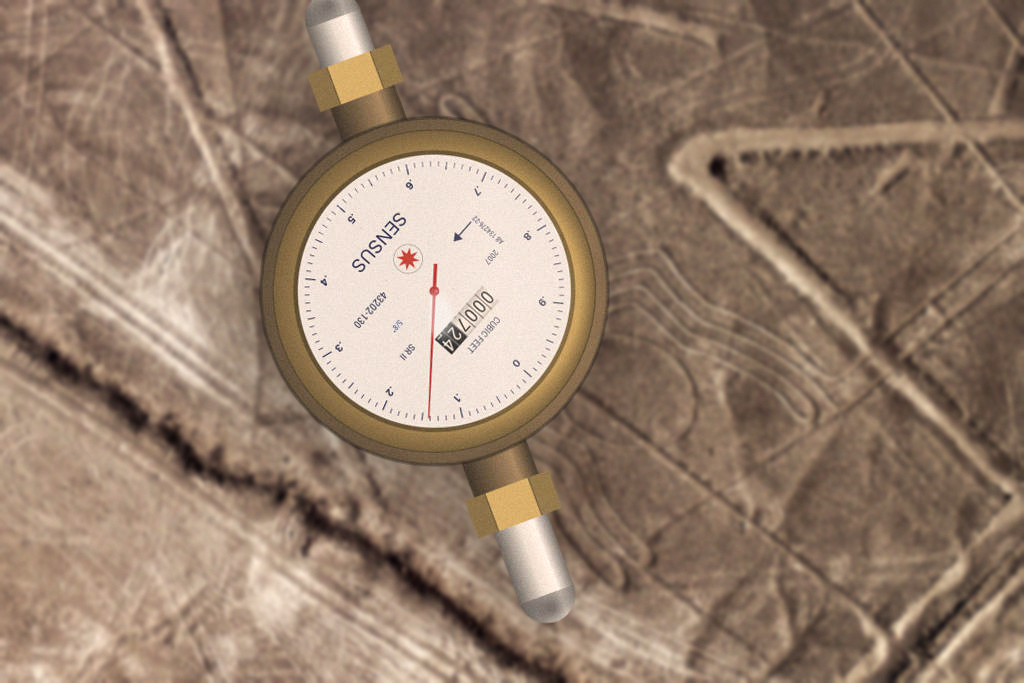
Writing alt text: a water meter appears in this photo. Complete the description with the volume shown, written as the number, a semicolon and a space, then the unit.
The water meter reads 724.14; ft³
